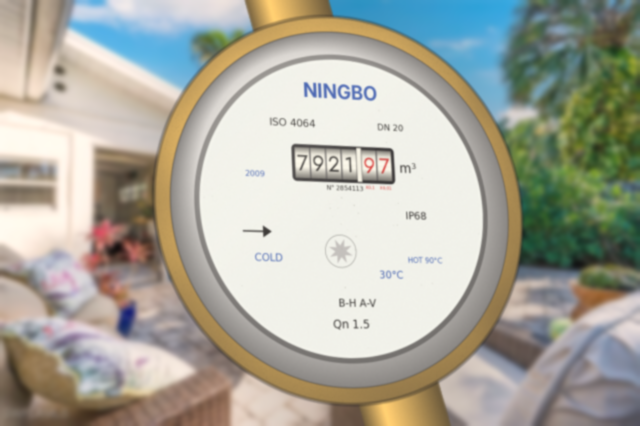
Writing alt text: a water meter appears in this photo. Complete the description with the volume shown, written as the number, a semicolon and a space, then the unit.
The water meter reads 7921.97; m³
